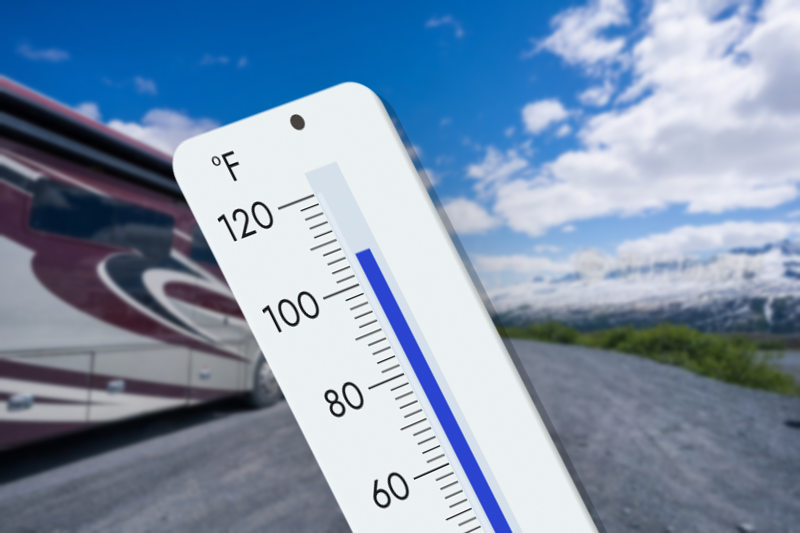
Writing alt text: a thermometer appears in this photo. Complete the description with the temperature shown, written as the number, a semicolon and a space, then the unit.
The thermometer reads 106; °F
